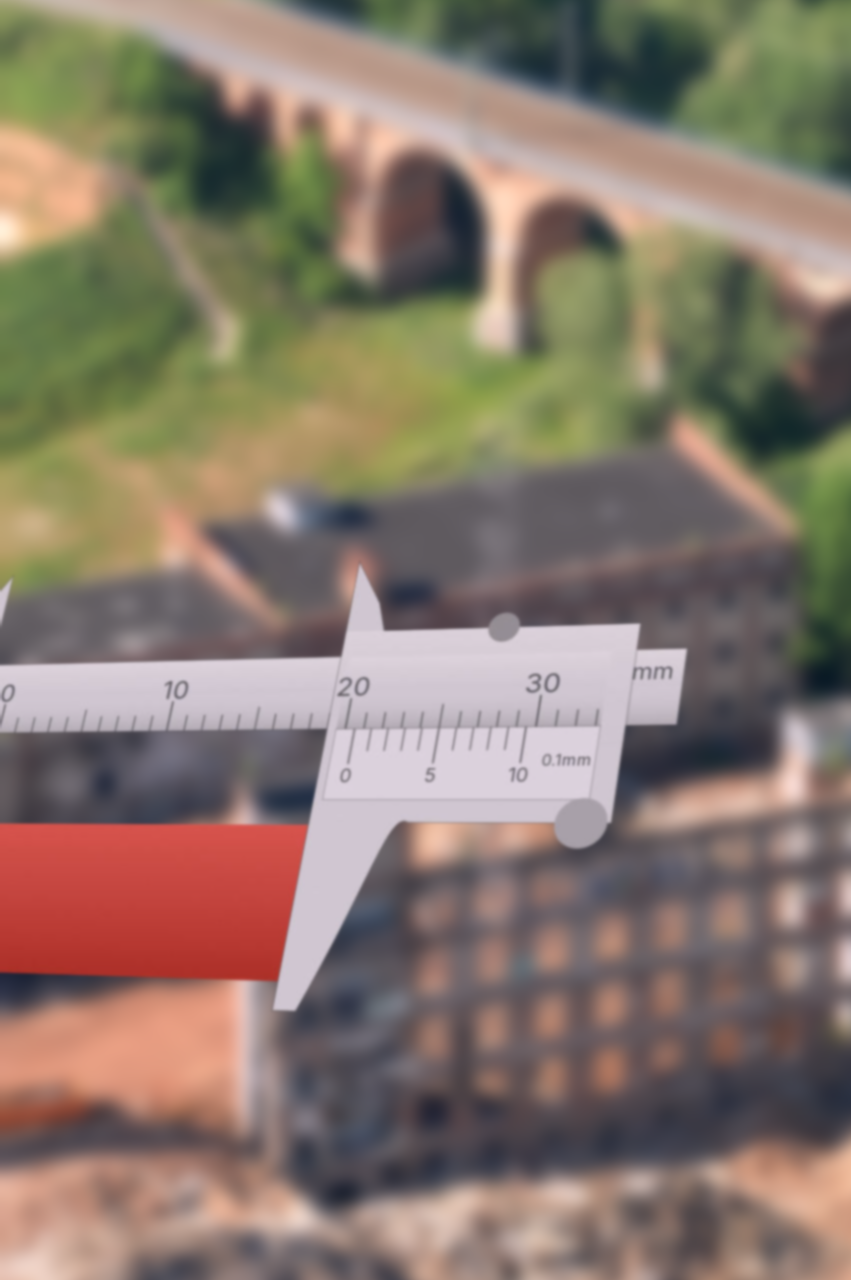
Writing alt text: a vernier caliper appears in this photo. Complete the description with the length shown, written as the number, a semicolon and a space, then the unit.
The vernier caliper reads 20.5; mm
